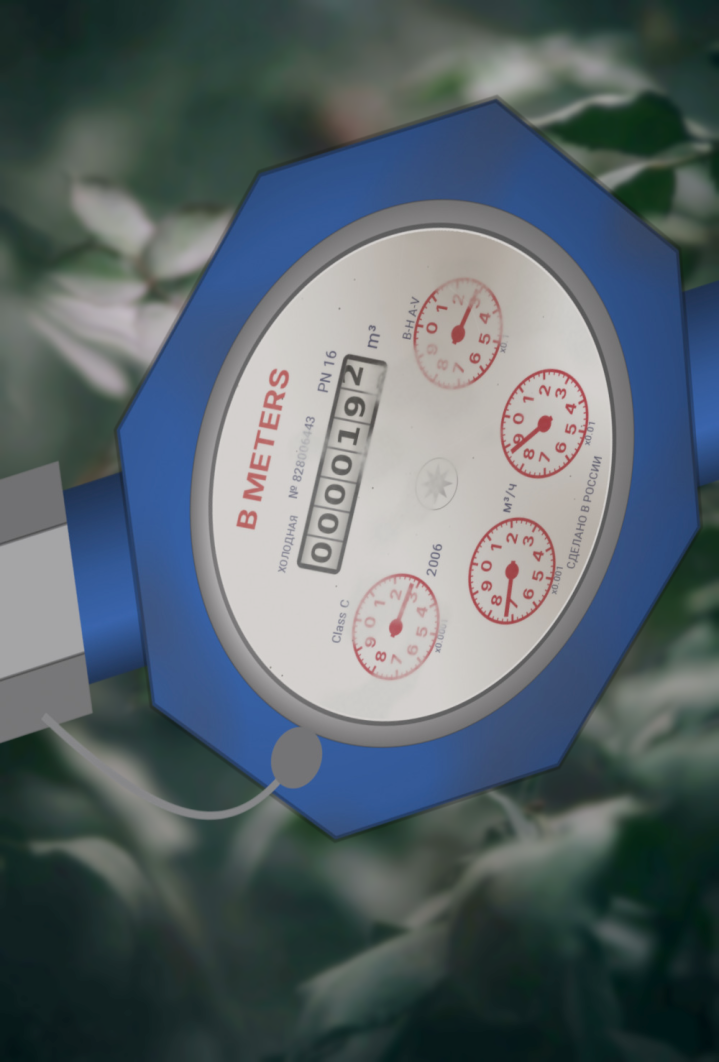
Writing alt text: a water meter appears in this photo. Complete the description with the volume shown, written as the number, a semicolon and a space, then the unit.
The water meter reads 192.2872; m³
